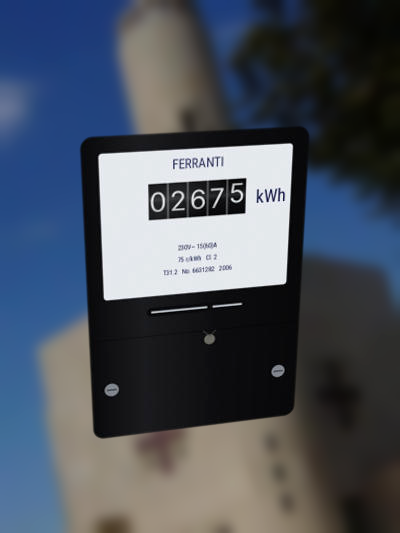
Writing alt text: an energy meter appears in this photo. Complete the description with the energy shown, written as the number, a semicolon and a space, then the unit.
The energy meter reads 2675; kWh
